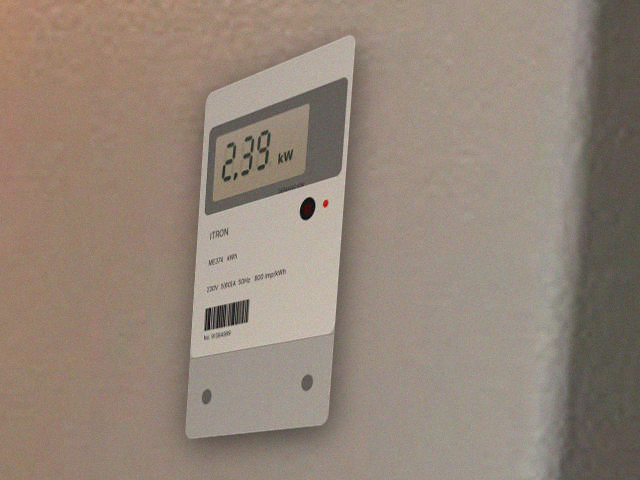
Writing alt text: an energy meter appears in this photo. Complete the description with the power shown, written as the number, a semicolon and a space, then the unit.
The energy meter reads 2.39; kW
